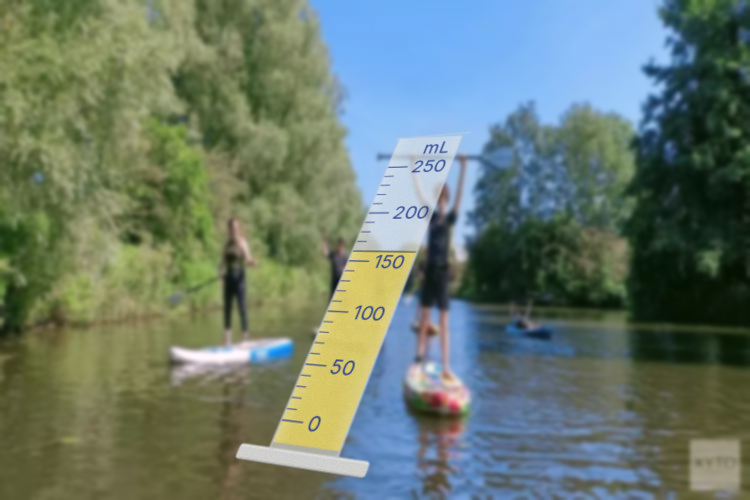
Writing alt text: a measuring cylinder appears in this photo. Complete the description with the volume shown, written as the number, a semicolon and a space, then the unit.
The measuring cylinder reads 160; mL
